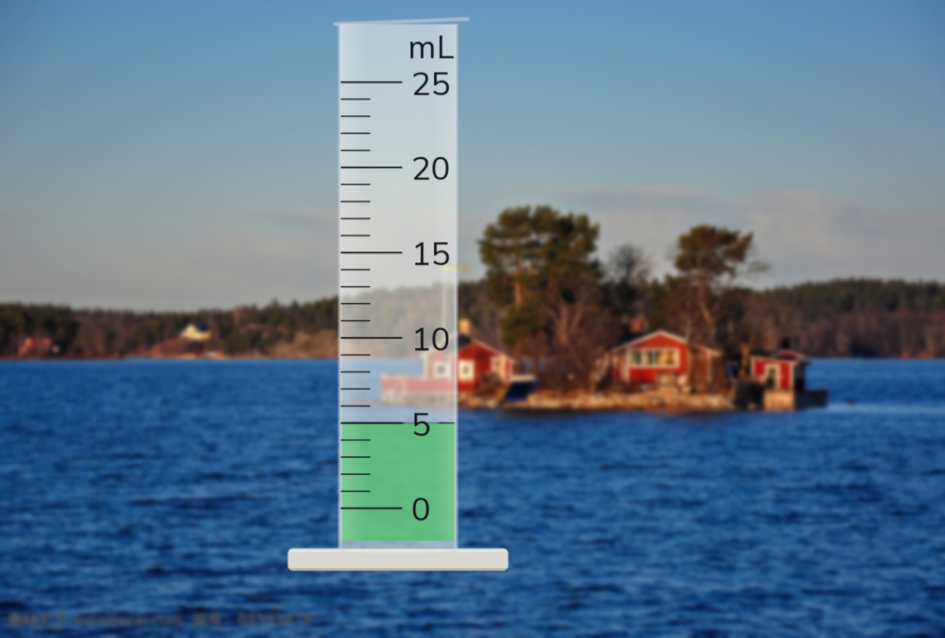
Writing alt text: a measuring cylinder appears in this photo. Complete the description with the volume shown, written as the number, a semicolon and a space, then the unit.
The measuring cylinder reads 5; mL
